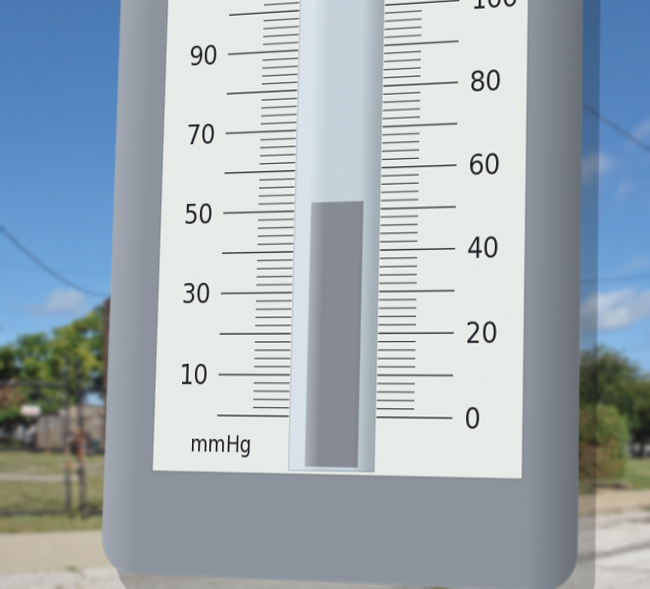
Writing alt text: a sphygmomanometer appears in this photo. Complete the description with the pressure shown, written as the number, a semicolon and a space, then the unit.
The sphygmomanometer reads 52; mmHg
